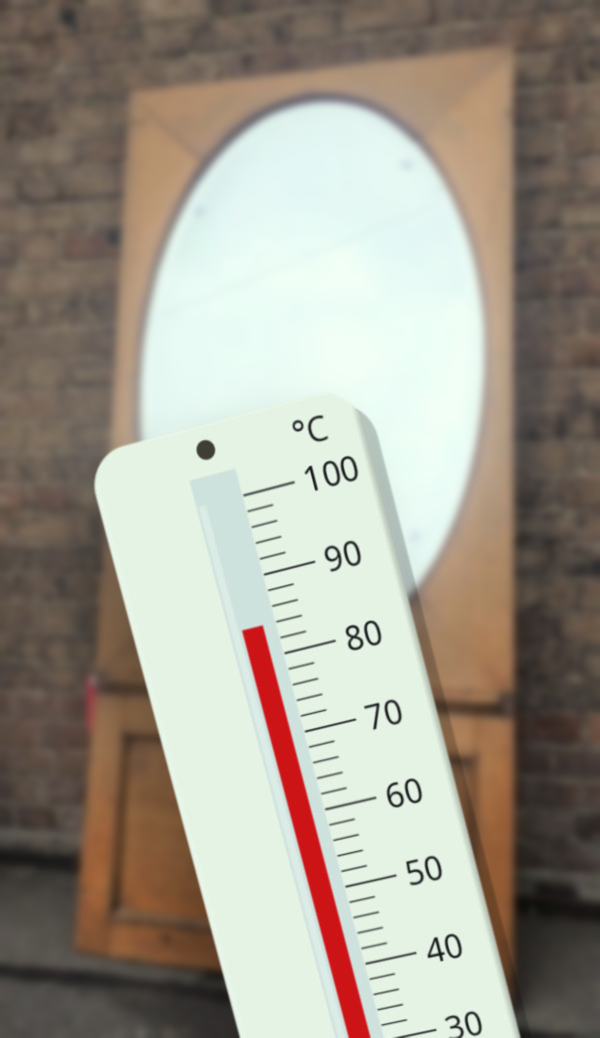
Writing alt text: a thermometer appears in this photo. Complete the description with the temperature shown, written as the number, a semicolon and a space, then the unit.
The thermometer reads 84; °C
